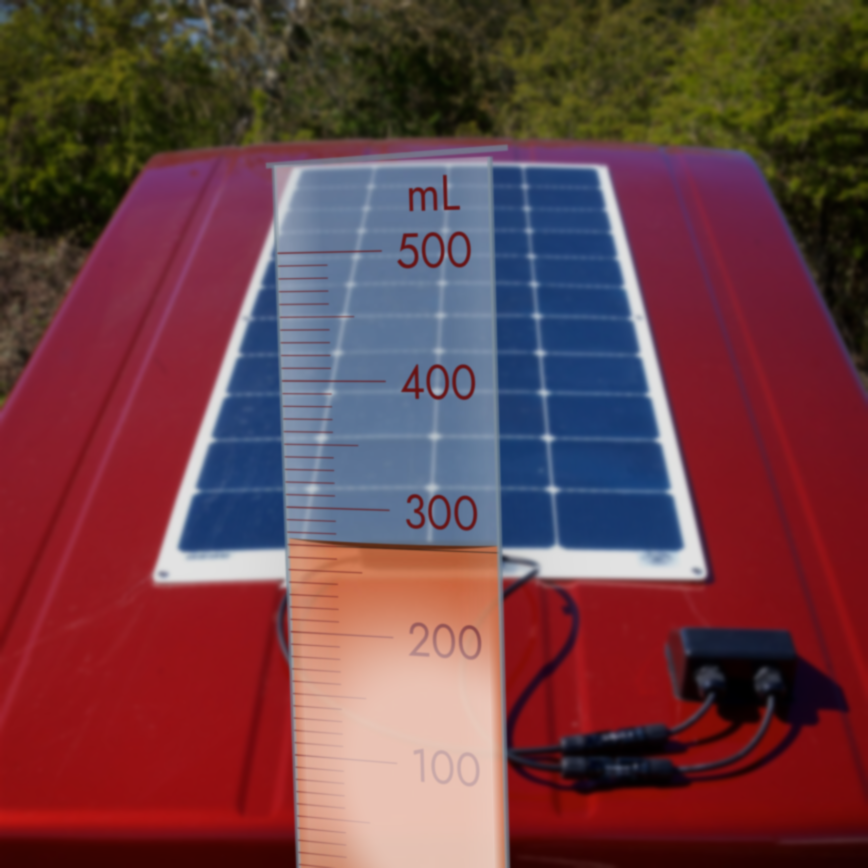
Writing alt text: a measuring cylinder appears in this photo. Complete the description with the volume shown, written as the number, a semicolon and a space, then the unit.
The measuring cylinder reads 270; mL
